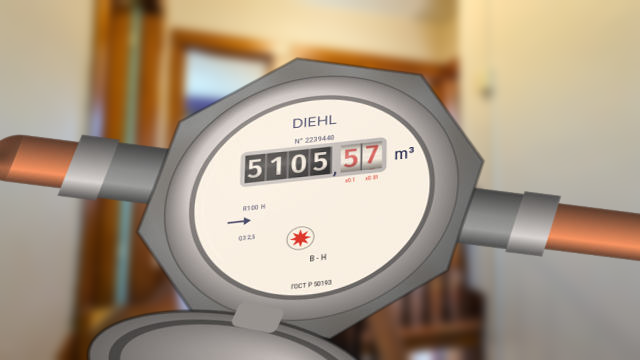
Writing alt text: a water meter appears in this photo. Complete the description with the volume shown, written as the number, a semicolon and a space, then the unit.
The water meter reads 5105.57; m³
